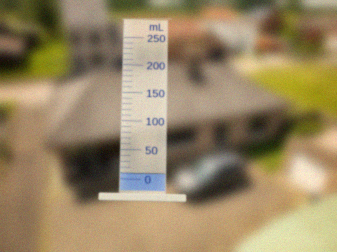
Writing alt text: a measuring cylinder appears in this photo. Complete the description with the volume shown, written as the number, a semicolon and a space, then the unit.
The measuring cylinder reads 10; mL
